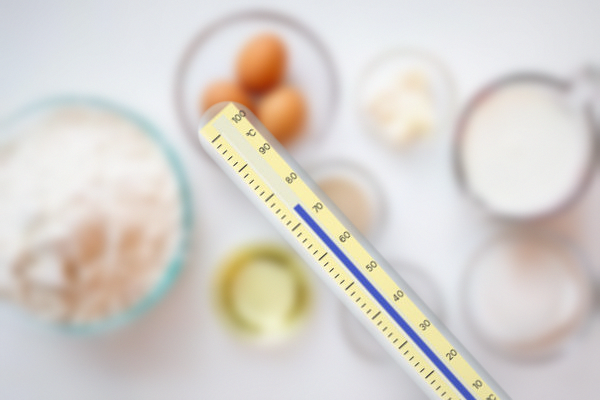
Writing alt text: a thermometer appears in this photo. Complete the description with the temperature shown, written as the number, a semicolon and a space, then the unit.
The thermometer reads 74; °C
